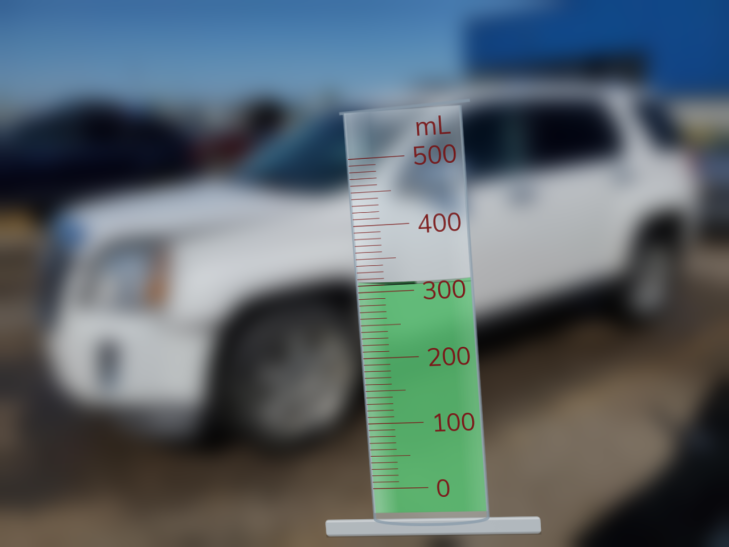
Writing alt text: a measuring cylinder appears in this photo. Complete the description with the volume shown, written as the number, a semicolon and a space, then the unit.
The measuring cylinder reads 310; mL
